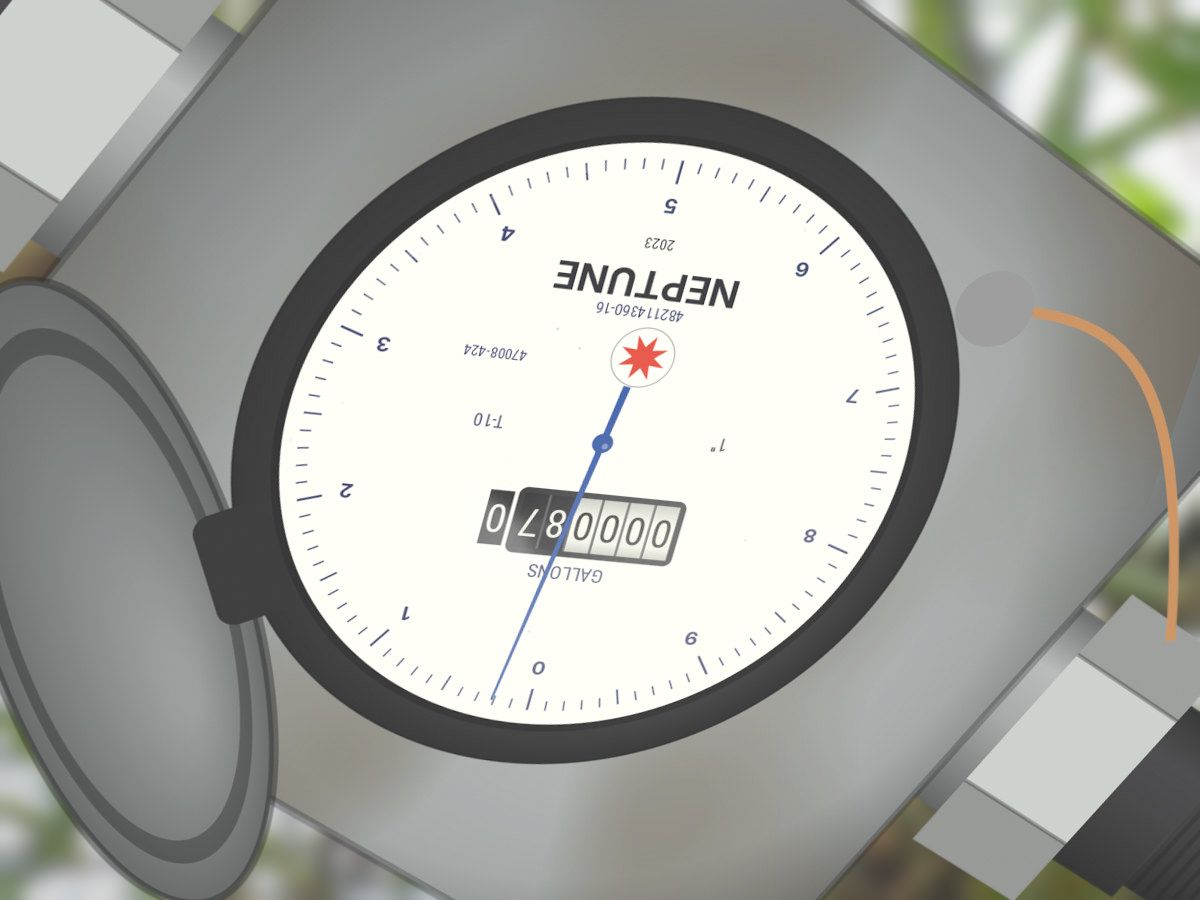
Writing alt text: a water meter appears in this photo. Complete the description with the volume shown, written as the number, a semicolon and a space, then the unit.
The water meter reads 870.2; gal
